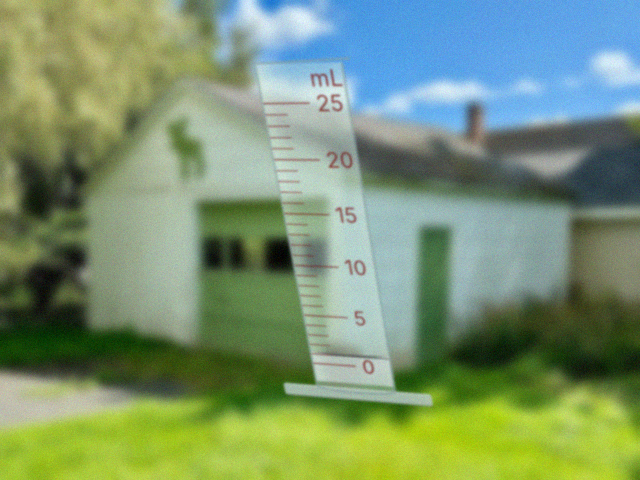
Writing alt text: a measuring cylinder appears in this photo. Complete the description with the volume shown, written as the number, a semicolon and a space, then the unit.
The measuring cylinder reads 1; mL
